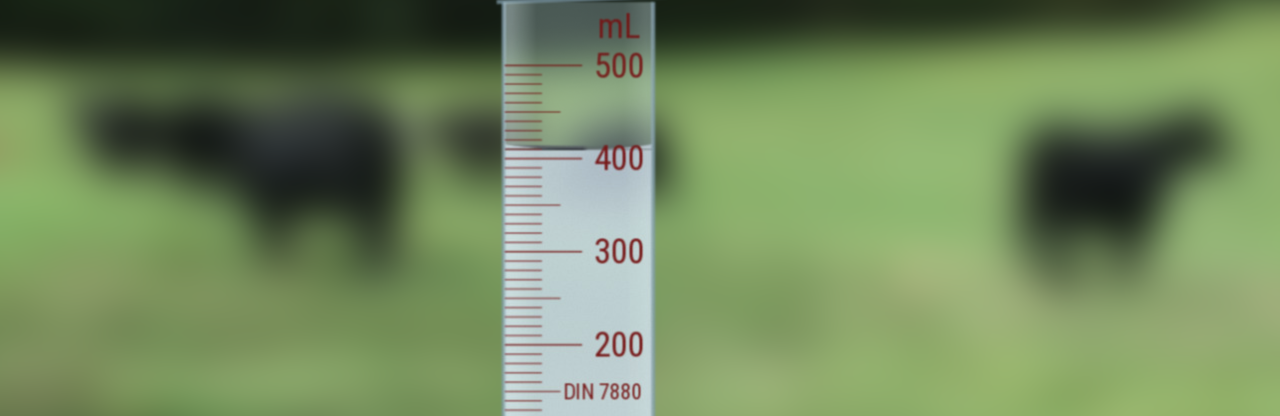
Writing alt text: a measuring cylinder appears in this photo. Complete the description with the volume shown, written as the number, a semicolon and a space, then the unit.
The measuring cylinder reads 410; mL
